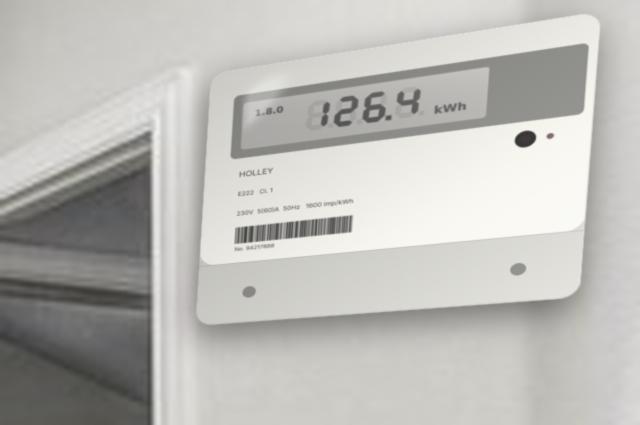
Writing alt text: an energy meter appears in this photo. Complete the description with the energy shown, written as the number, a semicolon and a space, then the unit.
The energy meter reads 126.4; kWh
